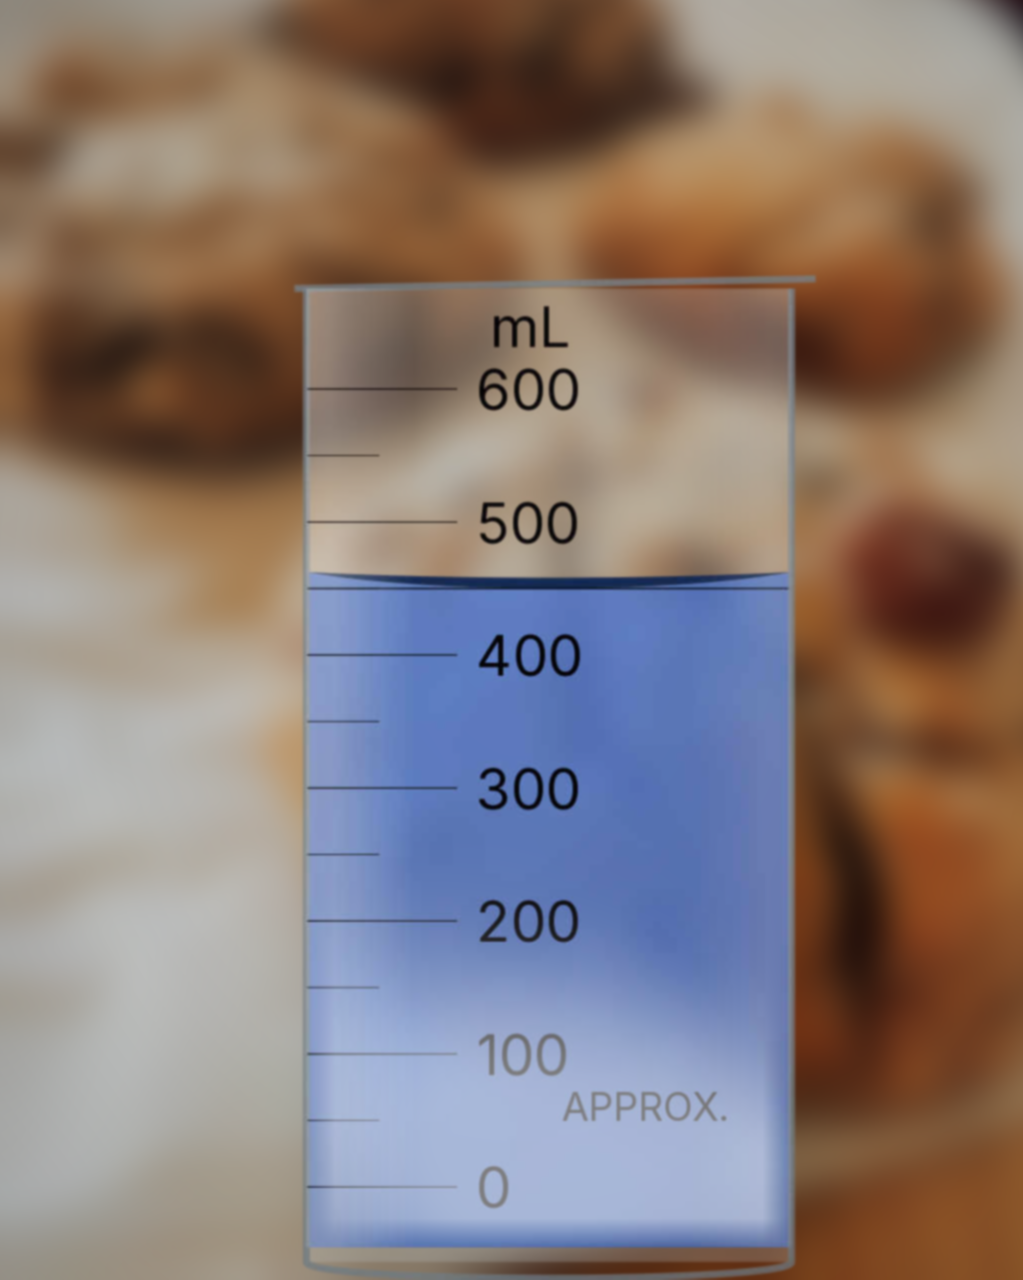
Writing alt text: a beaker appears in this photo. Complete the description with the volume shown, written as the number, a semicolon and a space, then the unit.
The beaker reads 450; mL
